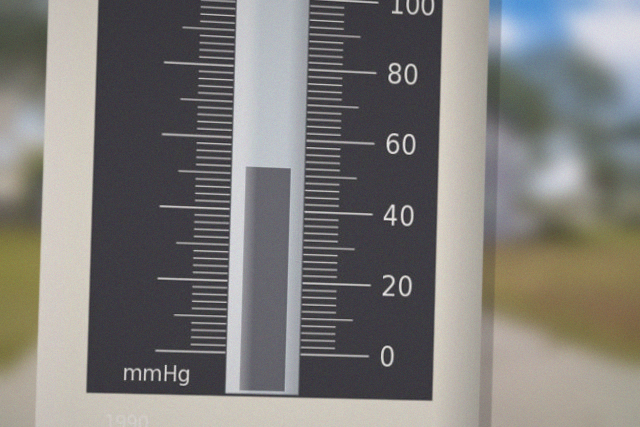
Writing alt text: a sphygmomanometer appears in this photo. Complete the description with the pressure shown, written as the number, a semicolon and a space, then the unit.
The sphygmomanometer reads 52; mmHg
